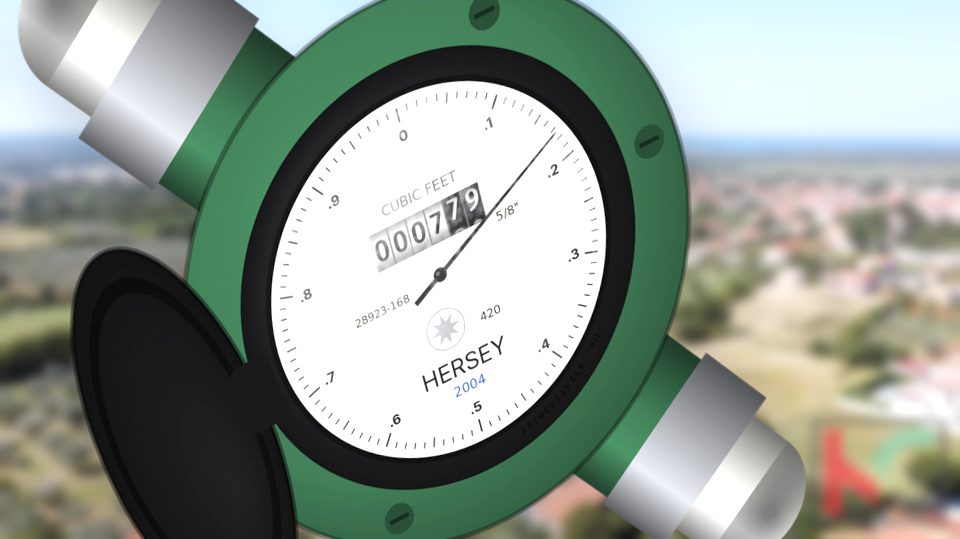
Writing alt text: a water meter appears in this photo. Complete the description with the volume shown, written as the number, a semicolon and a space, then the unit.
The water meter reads 779.17; ft³
